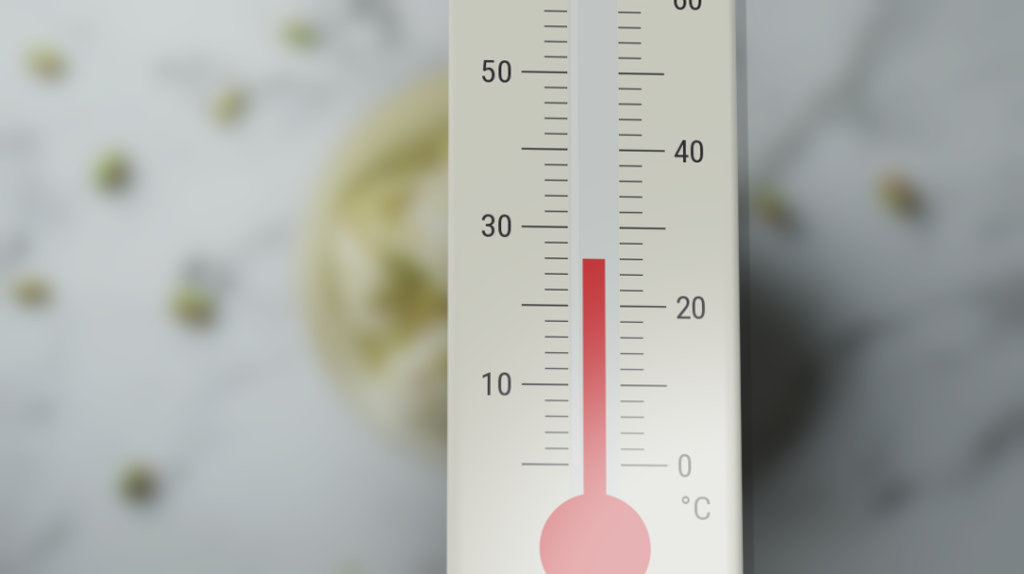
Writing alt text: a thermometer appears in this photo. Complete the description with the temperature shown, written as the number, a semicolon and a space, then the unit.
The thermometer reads 26; °C
